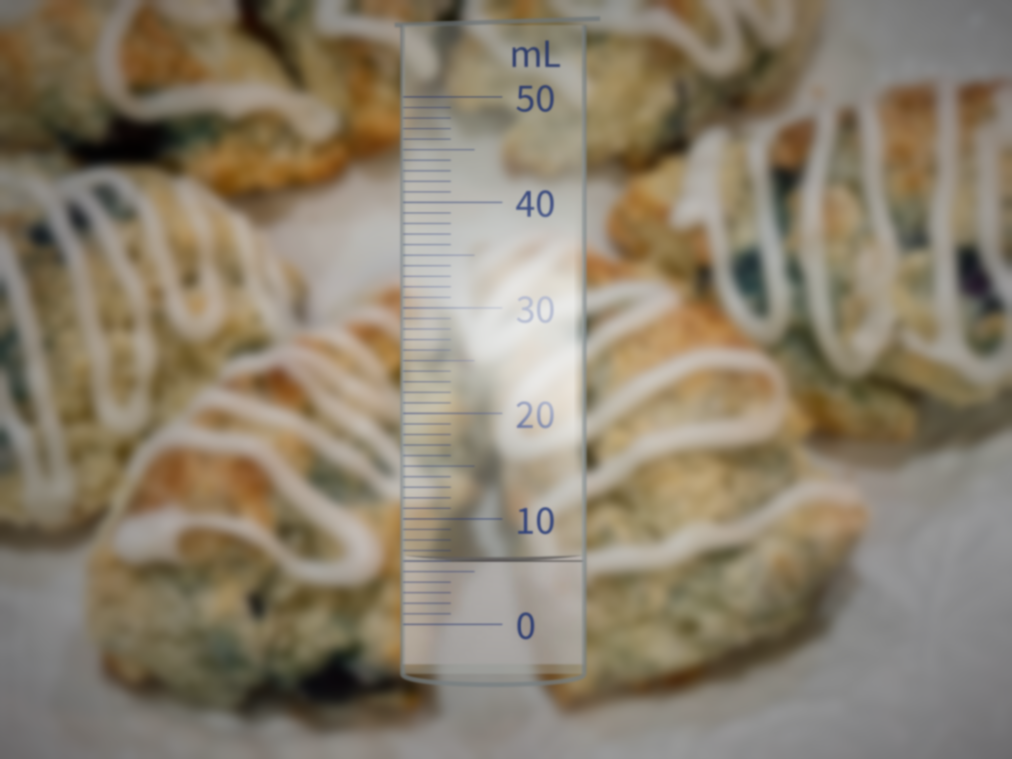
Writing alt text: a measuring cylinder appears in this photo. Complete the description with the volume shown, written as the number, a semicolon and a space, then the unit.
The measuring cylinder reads 6; mL
